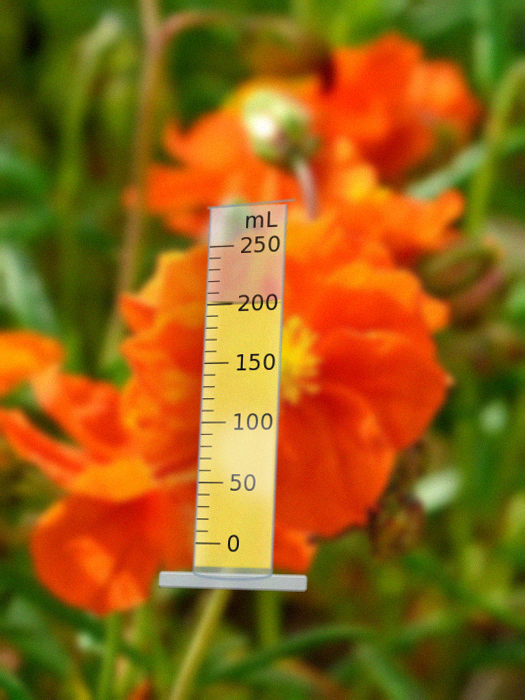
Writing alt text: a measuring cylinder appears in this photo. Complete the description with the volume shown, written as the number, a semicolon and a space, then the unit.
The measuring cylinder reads 200; mL
